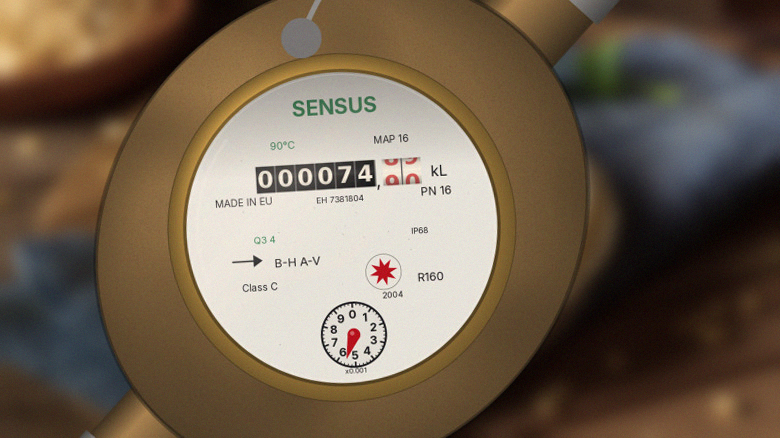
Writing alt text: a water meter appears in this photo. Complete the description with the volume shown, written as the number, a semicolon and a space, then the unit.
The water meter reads 74.895; kL
